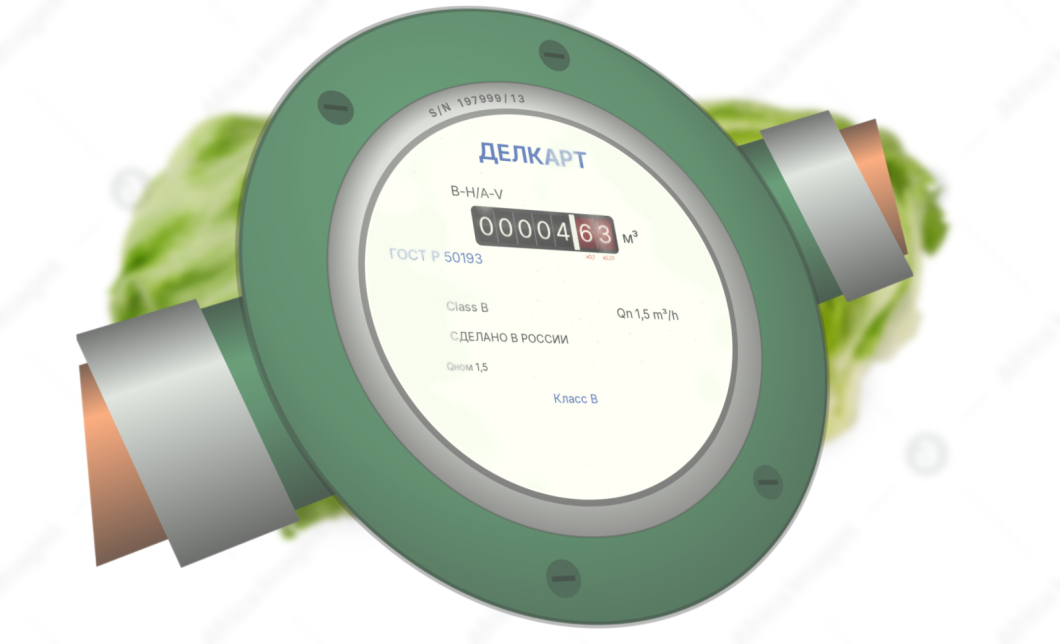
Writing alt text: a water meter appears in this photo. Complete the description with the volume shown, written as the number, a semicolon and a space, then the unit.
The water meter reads 4.63; m³
